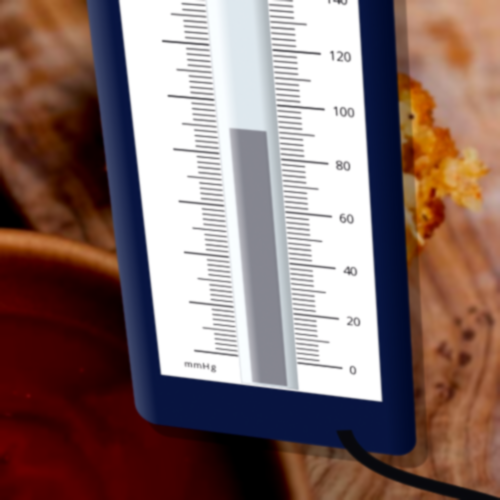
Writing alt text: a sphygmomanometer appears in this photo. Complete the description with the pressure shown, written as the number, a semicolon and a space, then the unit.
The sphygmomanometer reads 90; mmHg
